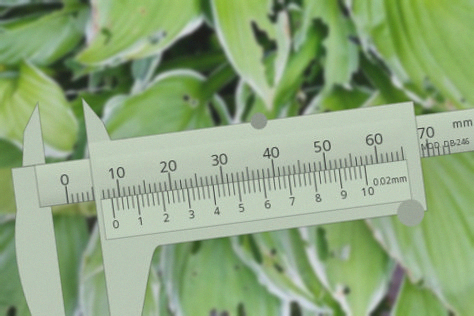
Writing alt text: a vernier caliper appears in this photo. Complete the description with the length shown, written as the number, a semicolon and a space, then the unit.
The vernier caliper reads 8.5; mm
